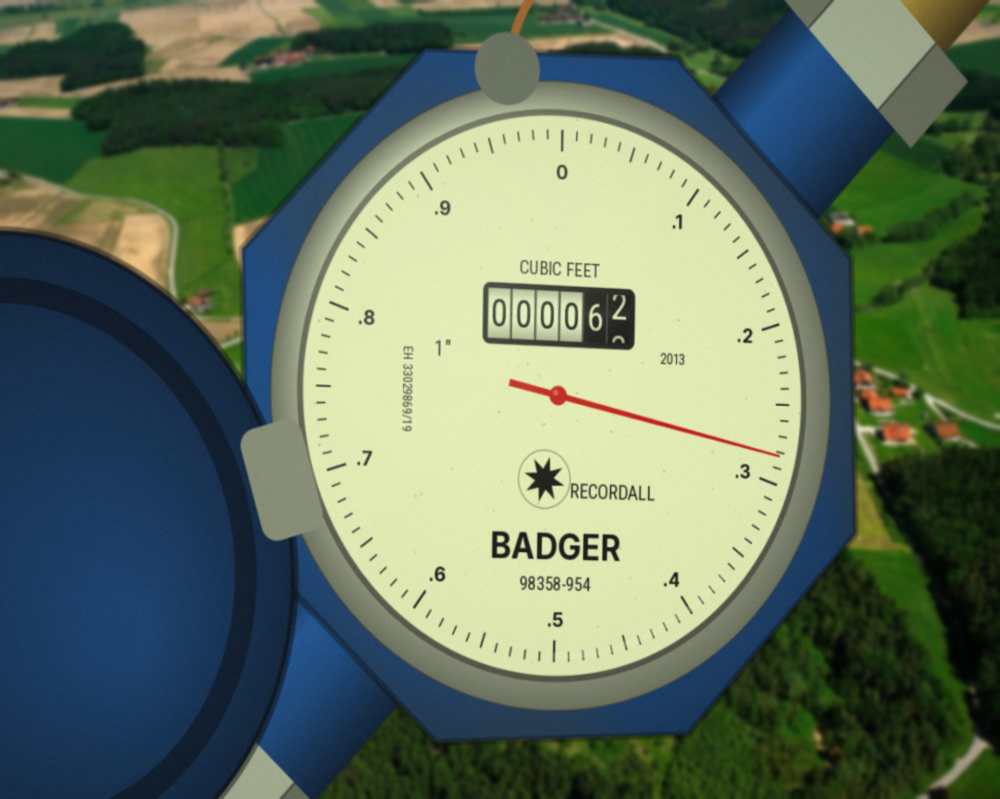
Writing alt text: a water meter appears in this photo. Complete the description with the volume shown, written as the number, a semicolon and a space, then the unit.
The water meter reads 62.28; ft³
